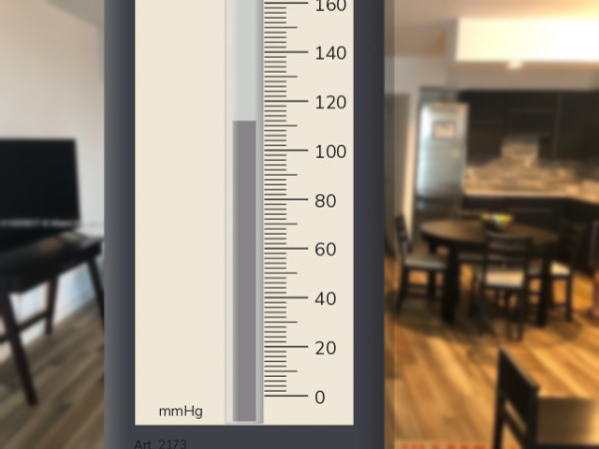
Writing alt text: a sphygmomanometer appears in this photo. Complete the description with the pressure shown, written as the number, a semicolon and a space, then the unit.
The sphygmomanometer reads 112; mmHg
